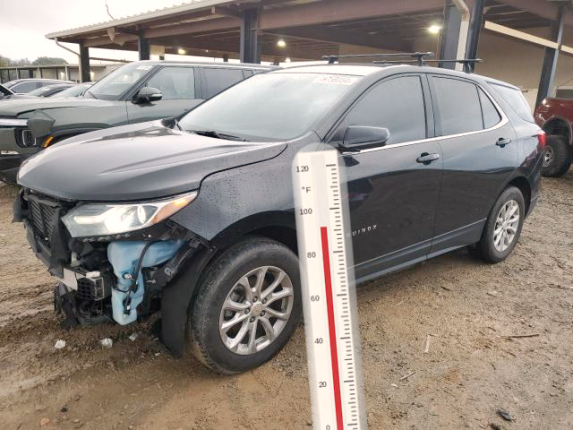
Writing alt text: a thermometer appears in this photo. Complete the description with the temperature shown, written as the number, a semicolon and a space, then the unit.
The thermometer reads 92; °F
